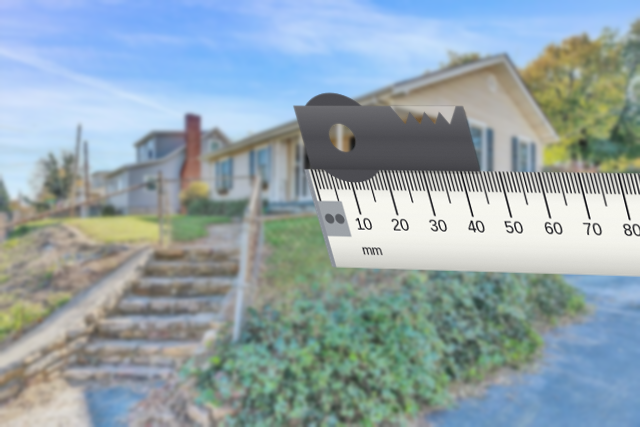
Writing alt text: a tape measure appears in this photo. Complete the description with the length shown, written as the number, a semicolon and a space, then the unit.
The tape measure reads 45; mm
